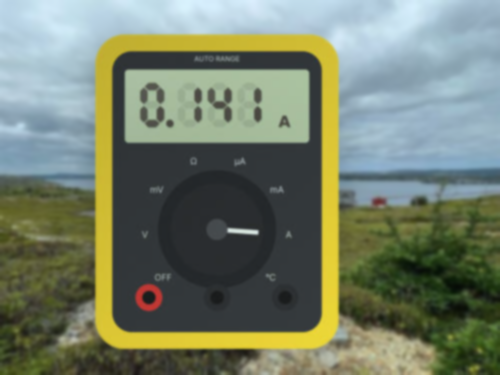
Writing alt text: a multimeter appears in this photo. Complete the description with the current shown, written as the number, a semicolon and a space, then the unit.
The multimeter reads 0.141; A
